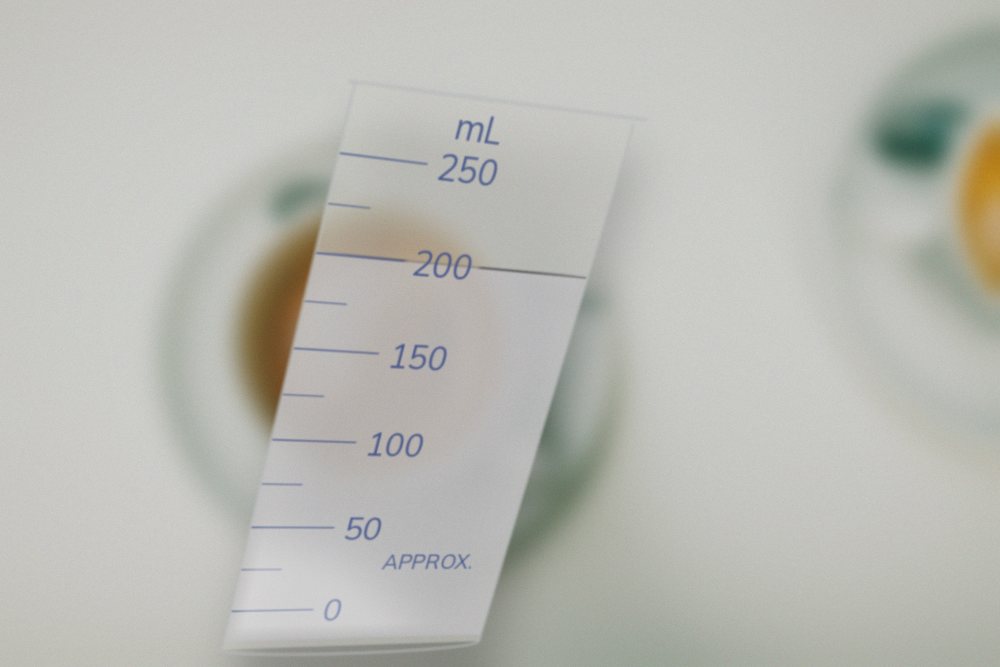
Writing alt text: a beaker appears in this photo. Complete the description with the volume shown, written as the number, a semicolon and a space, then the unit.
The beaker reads 200; mL
